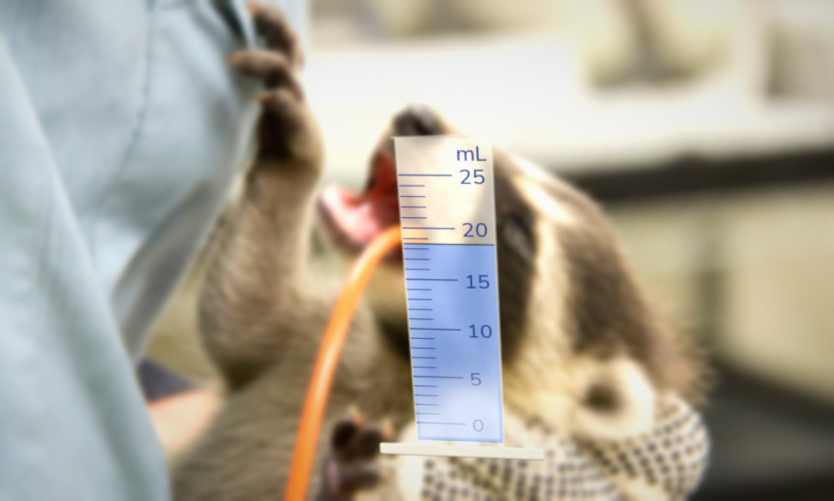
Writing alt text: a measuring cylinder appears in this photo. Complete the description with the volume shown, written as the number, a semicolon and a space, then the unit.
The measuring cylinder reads 18.5; mL
